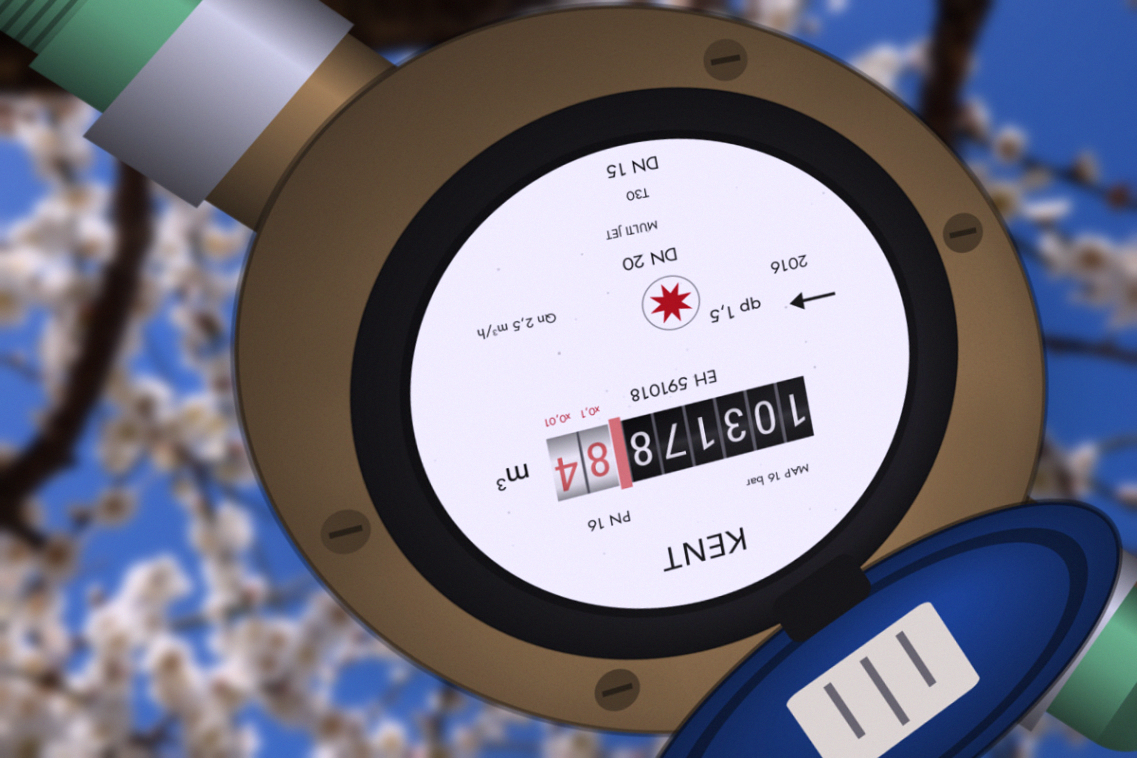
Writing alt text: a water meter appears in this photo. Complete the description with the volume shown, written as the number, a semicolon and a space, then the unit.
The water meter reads 103178.84; m³
